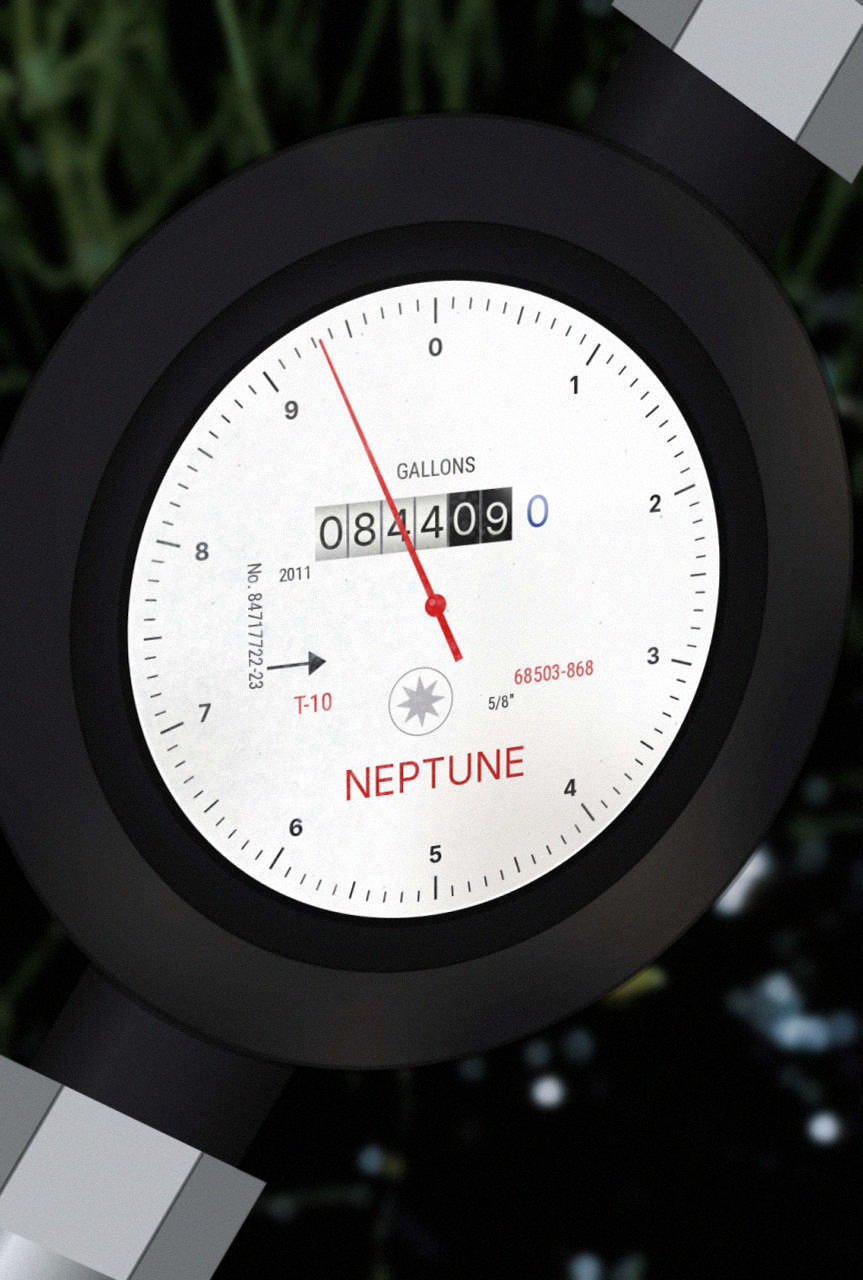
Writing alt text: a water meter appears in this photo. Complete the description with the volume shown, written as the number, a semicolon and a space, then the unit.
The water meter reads 844089.3; gal
